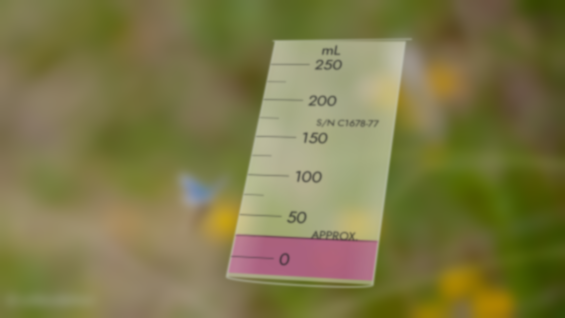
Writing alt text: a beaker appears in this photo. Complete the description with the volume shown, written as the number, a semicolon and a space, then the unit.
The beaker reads 25; mL
